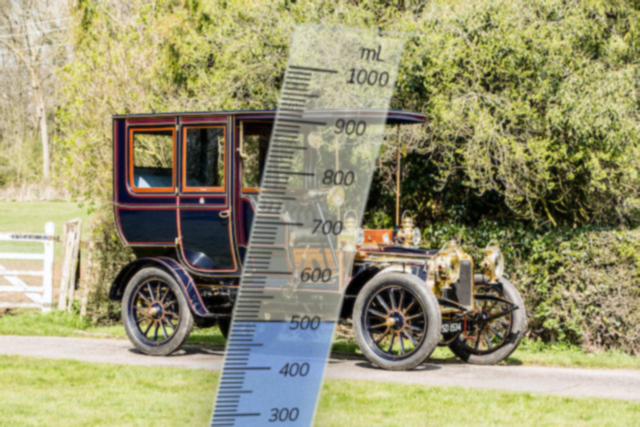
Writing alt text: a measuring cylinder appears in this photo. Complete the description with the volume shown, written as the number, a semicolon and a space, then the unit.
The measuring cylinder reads 500; mL
